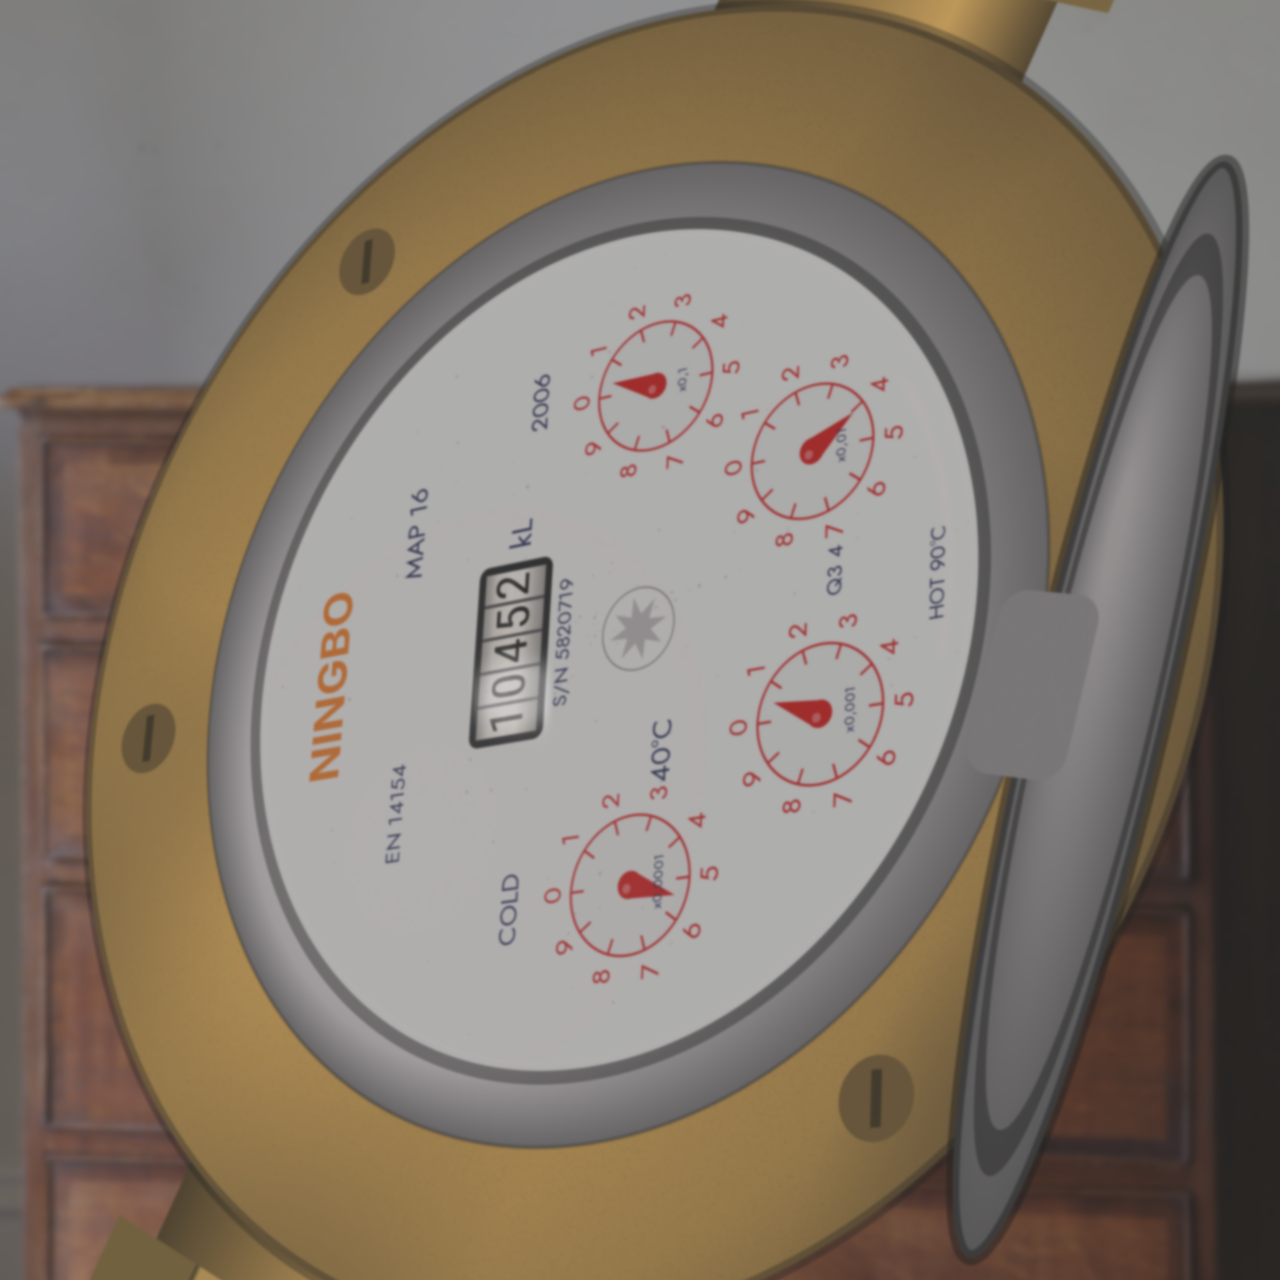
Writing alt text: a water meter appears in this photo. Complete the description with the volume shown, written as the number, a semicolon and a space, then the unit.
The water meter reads 10452.0405; kL
